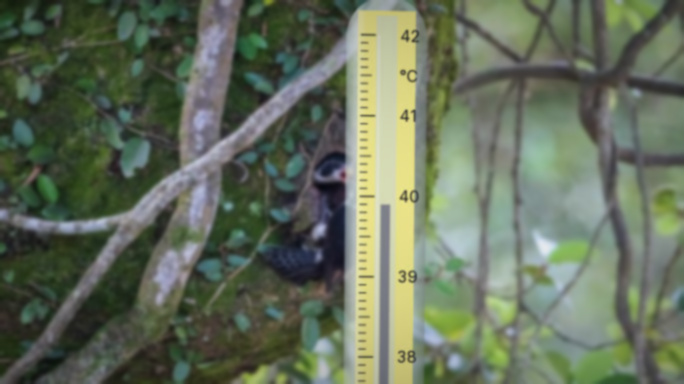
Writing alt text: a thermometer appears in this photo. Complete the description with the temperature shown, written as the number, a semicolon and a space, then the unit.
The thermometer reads 39.9; °C
